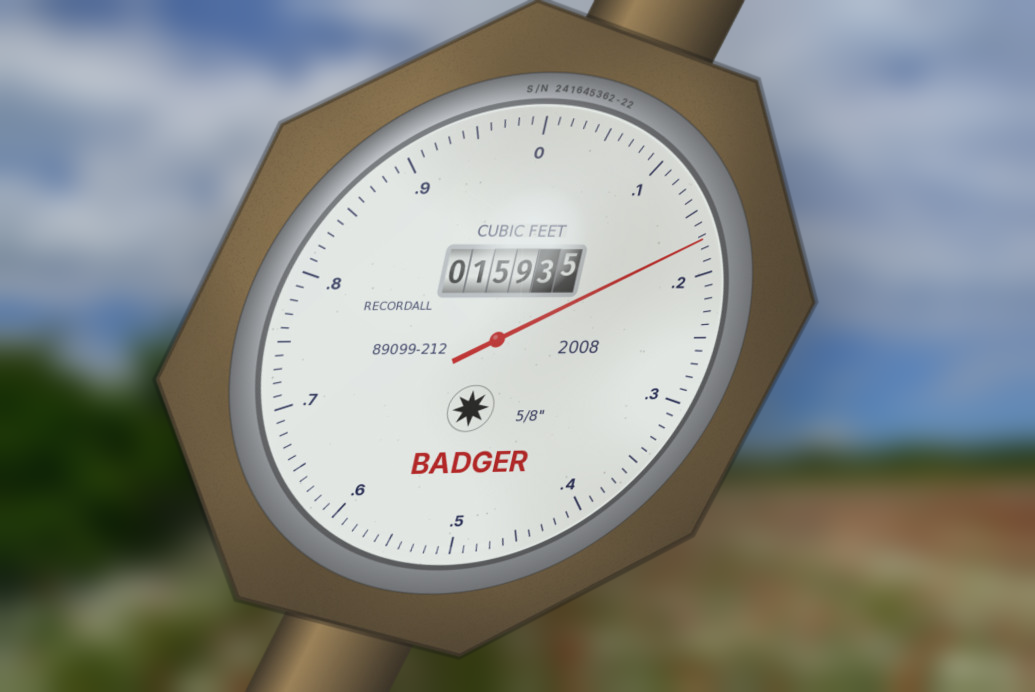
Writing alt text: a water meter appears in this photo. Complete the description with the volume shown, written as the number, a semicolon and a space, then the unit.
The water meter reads 15935.17; ft³
